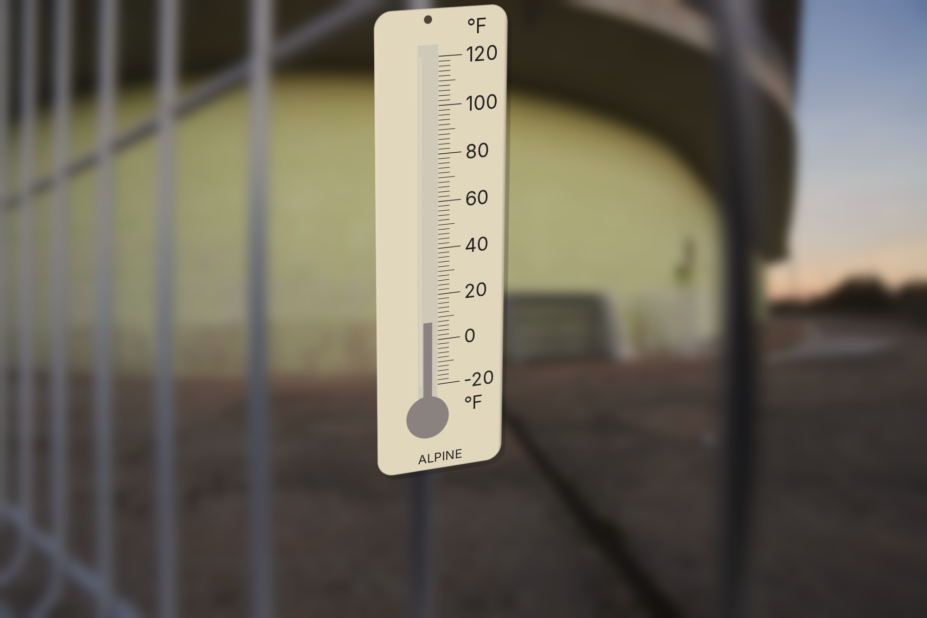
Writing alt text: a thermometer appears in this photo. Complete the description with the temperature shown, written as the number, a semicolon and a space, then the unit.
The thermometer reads 8; °F
